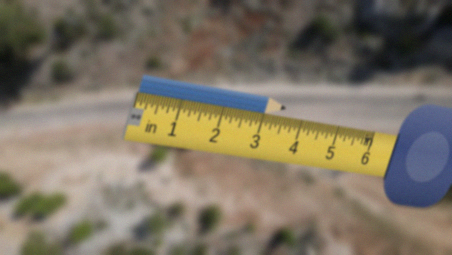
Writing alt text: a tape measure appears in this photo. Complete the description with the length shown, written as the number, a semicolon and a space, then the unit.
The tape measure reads 3.5; in
